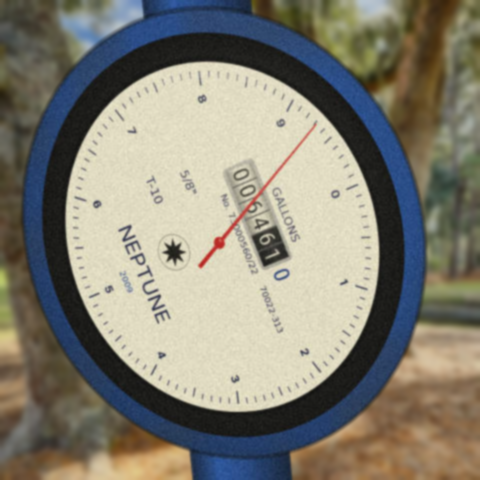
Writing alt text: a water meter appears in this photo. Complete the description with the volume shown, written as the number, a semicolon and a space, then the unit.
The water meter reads 64609.3; gal
